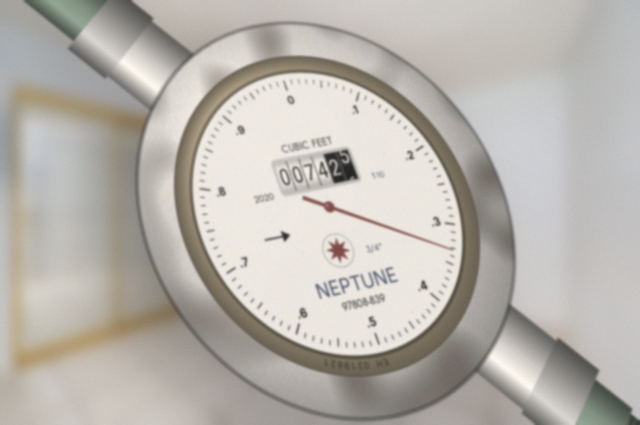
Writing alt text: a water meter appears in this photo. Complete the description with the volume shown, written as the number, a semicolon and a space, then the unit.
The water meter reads 7425.33; ft³
